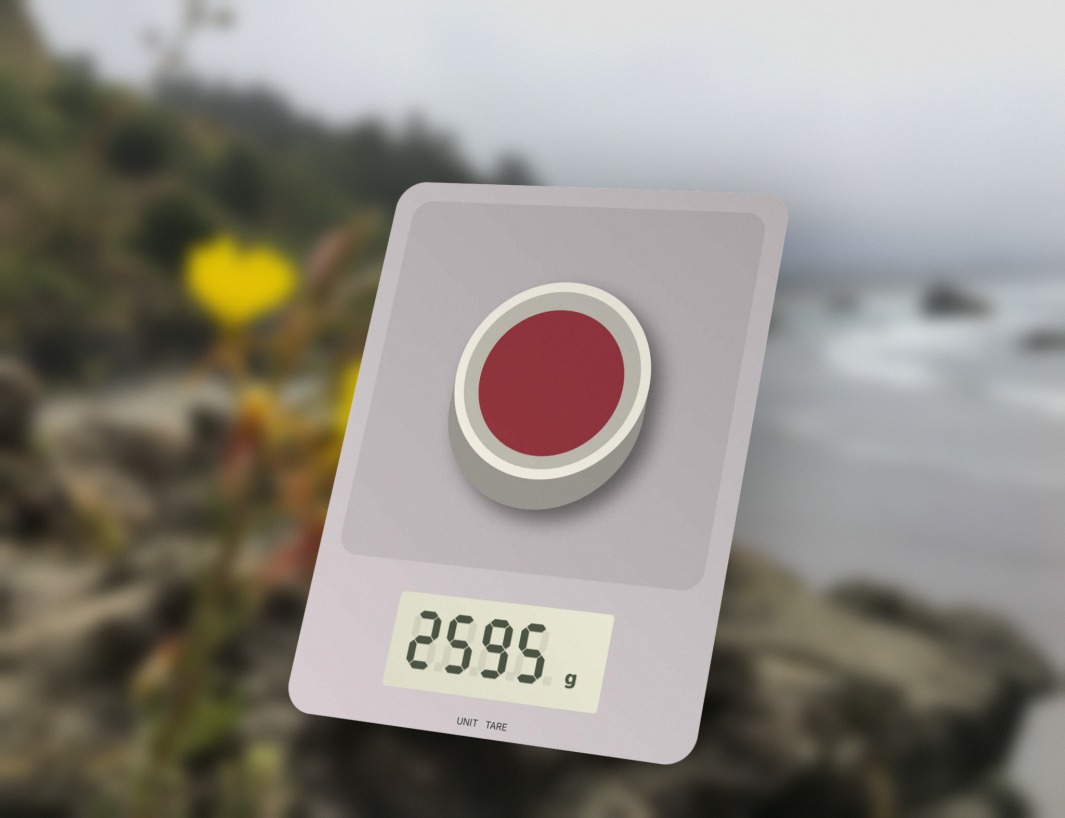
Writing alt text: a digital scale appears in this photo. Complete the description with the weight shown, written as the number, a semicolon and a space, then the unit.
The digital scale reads 2595; g
